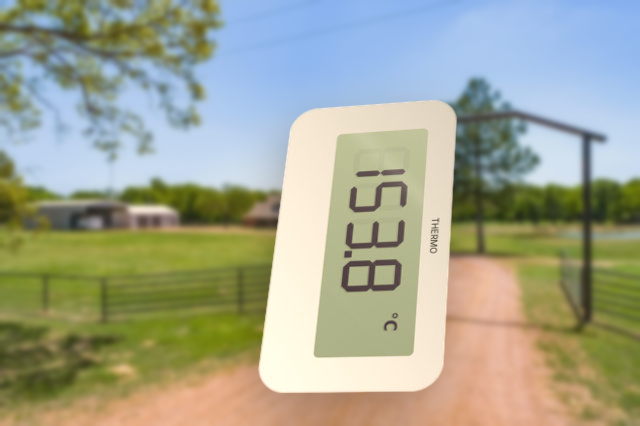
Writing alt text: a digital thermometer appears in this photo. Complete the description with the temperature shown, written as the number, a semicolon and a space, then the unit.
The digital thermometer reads 153.8; °C
